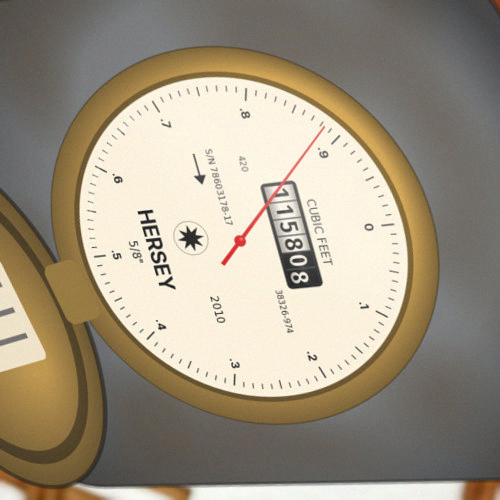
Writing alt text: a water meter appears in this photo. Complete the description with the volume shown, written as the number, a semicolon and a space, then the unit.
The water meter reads 115807.88; ft³
